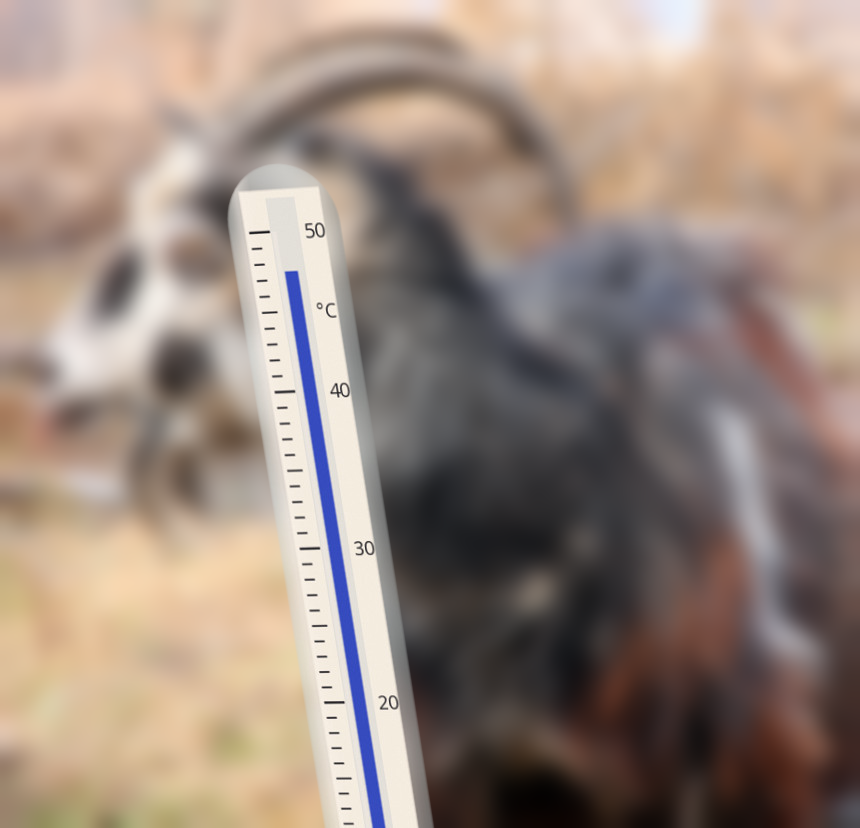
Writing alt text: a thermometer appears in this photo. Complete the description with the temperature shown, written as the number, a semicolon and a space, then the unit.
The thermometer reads 47.5; °C
